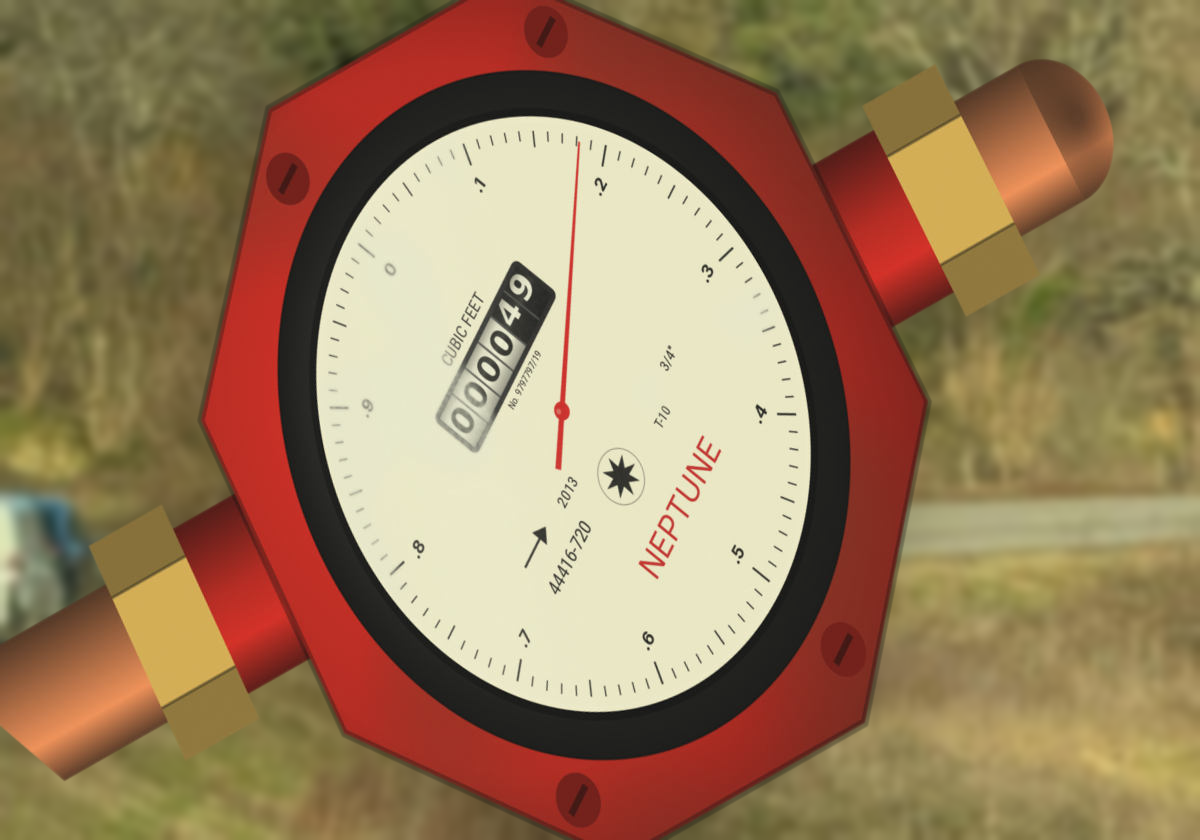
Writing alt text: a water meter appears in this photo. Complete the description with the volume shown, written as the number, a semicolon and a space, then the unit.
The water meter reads 49.18; ft³
